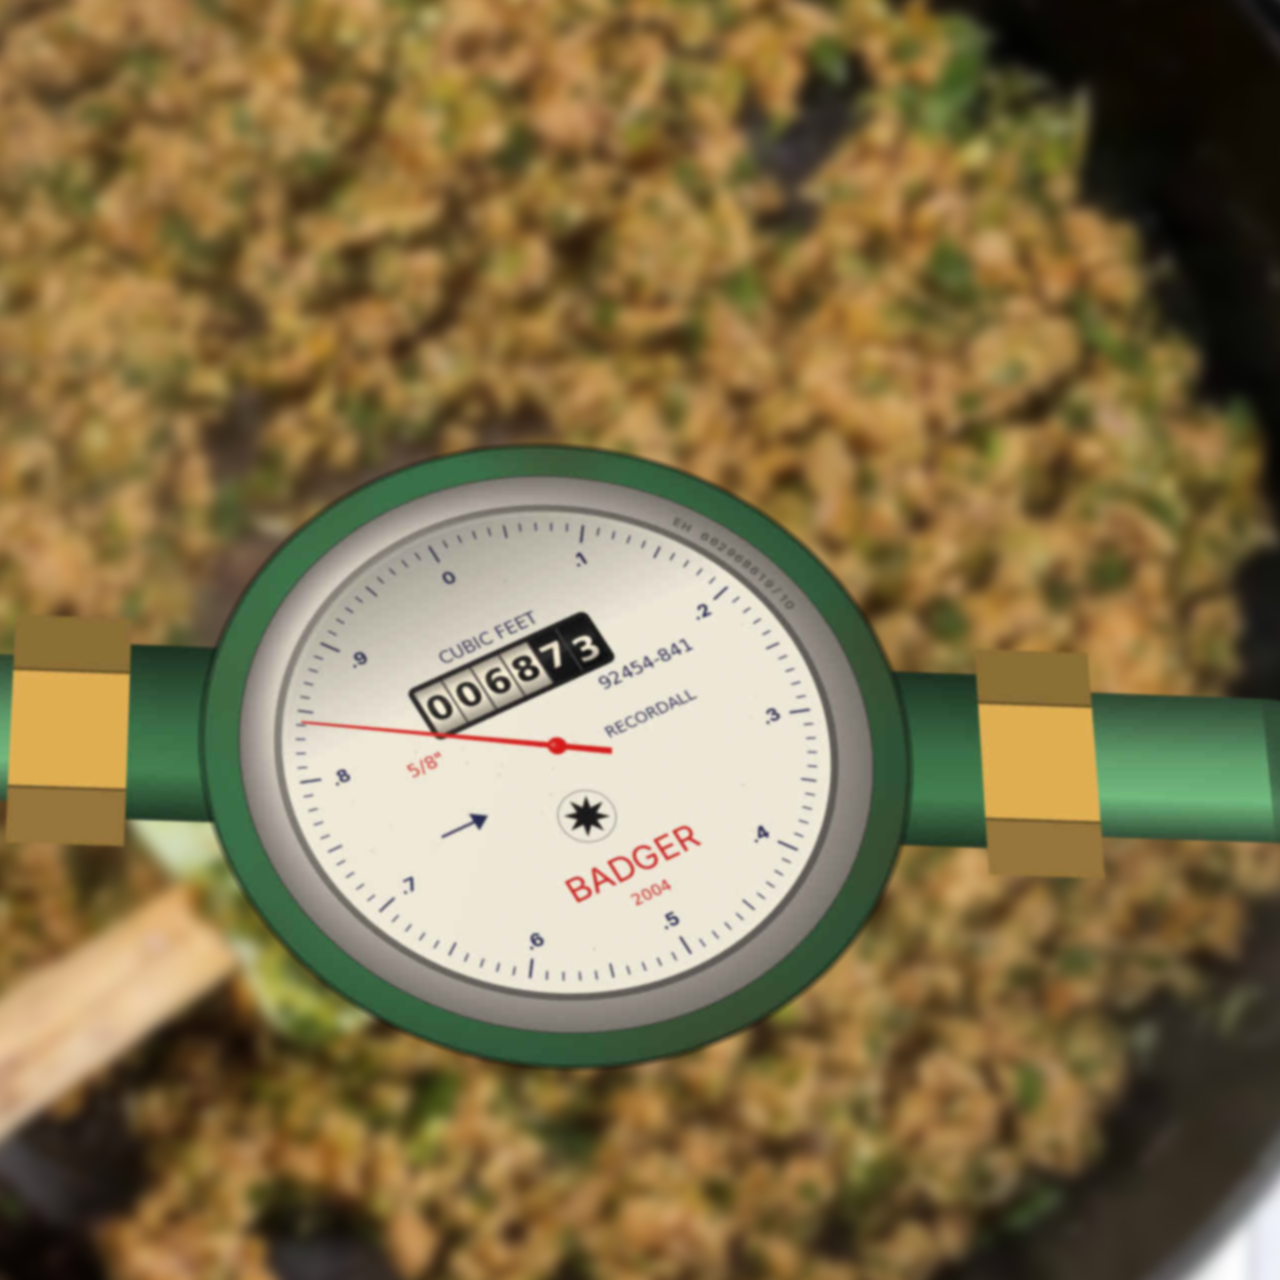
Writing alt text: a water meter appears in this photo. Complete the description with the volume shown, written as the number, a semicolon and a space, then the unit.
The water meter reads 6872.84; ft³
